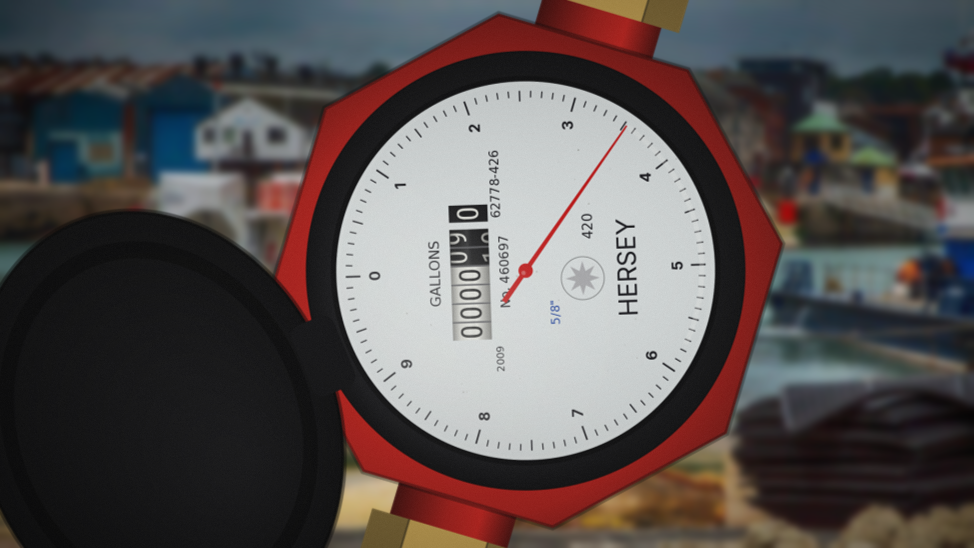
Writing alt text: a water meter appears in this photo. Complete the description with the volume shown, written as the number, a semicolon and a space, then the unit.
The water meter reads 93.5; gal
